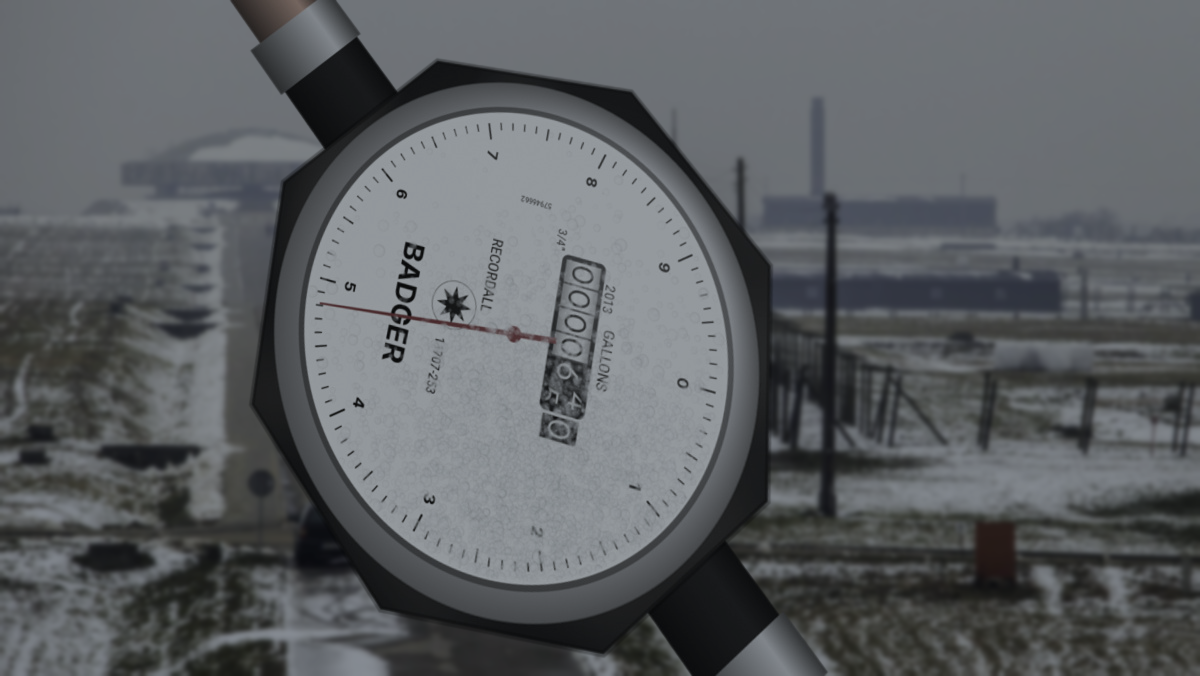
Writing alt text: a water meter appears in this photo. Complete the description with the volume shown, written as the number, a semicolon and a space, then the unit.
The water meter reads 644.8; gal
